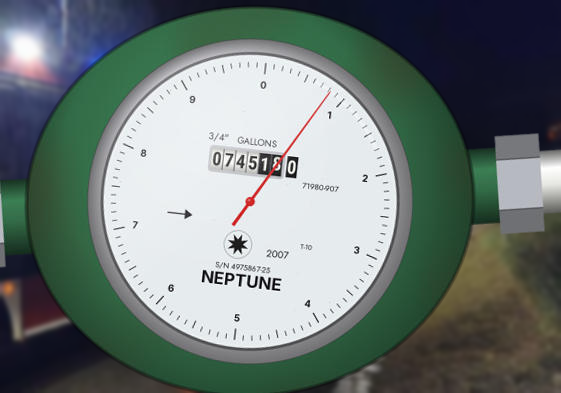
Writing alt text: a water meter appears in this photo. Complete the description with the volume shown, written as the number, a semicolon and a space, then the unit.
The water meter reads 745180.8; gal
